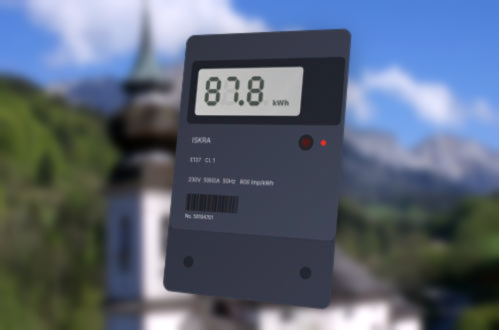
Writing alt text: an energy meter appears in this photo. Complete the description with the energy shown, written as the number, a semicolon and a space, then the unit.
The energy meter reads 87.8; kWh
